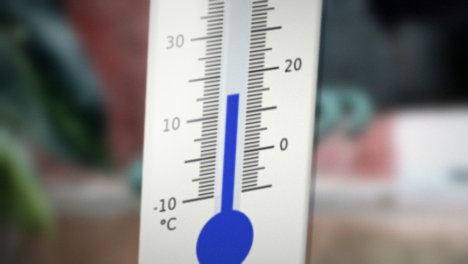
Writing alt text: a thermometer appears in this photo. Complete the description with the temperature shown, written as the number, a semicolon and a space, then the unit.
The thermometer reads 15; °C
